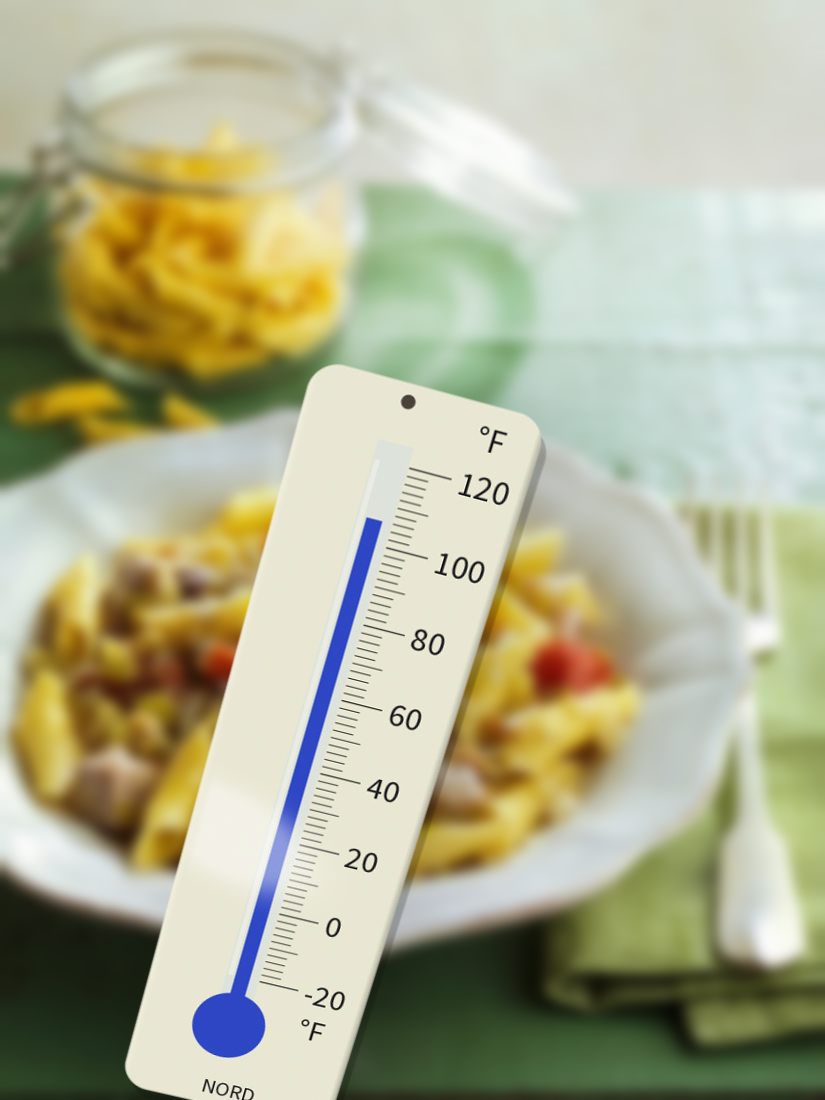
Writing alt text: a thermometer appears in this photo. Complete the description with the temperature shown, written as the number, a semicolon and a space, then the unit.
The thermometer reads 106; °F
